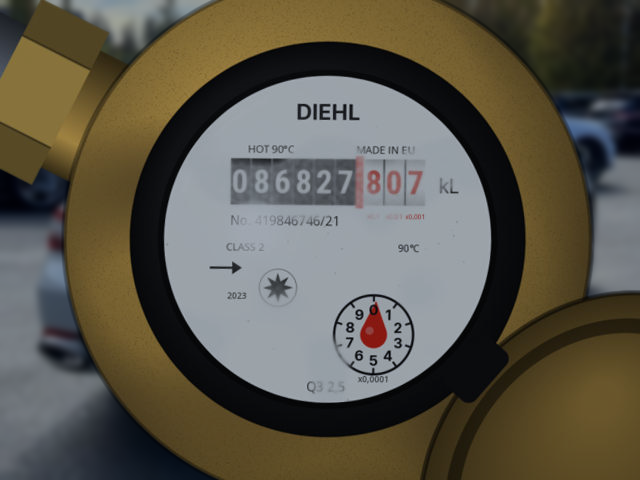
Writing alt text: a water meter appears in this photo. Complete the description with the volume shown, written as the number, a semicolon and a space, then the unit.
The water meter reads 86827.8070; kL
